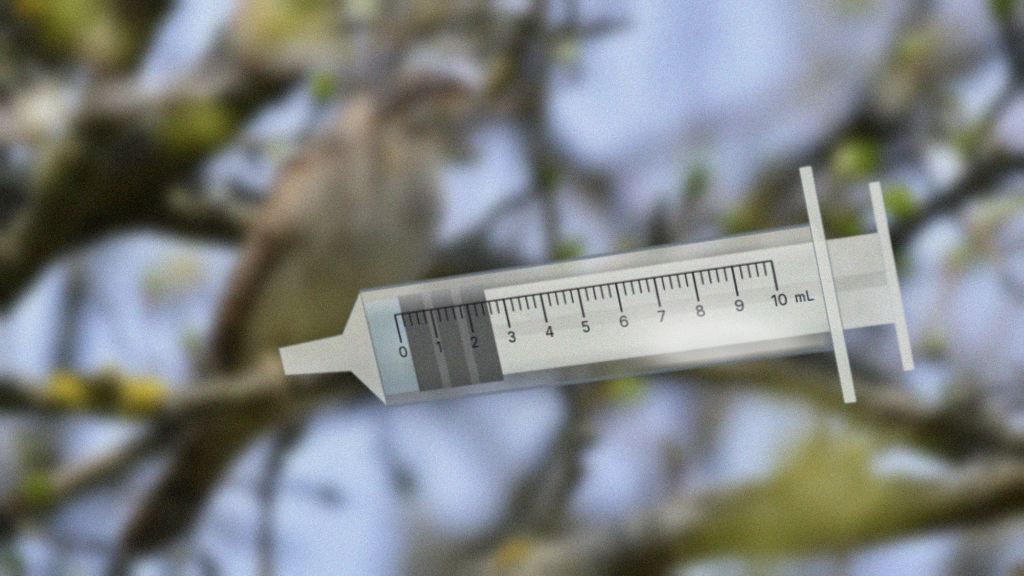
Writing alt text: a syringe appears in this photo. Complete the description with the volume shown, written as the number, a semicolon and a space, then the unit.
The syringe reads 0.2; mL
